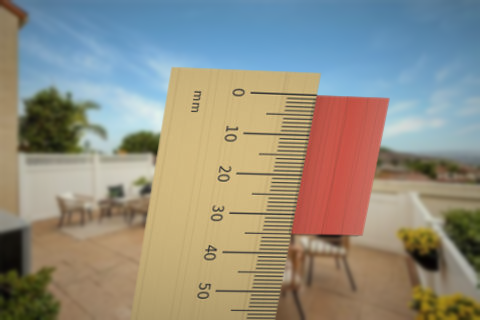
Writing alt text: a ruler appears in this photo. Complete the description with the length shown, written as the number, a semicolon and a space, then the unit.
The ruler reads 35; mm
